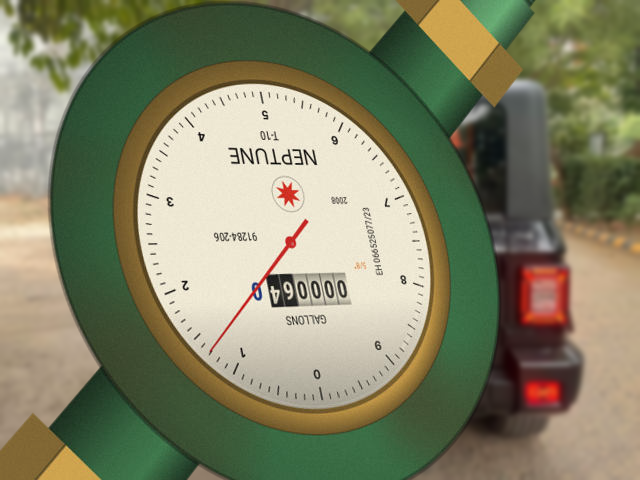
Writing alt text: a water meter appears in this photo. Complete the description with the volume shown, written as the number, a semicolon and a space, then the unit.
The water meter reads 641.3; gal
